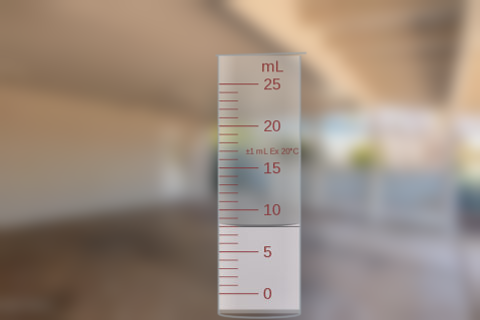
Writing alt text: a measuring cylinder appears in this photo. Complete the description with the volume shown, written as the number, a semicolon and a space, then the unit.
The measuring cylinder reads 8; mL
